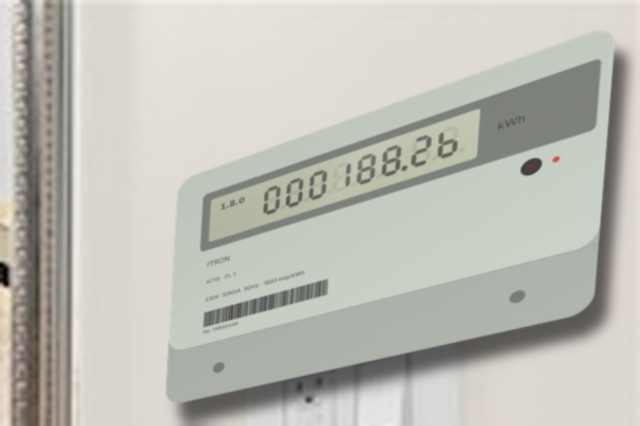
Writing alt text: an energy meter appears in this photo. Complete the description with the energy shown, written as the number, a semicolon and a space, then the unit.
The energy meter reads 188.26; kWh
